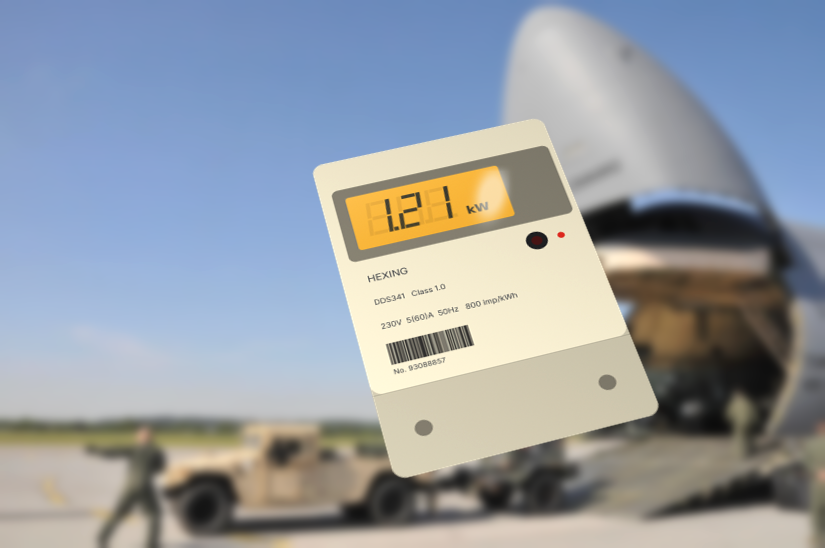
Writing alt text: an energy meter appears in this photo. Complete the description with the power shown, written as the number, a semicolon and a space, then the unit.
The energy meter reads 1.21; kW
